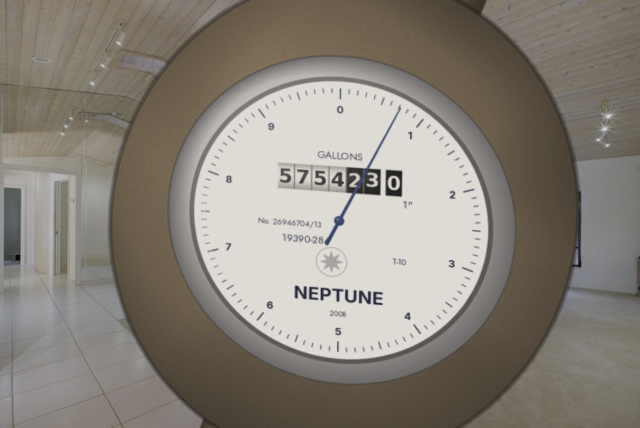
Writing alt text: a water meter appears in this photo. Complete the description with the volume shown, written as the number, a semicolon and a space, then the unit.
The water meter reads 5754230.7; gal
